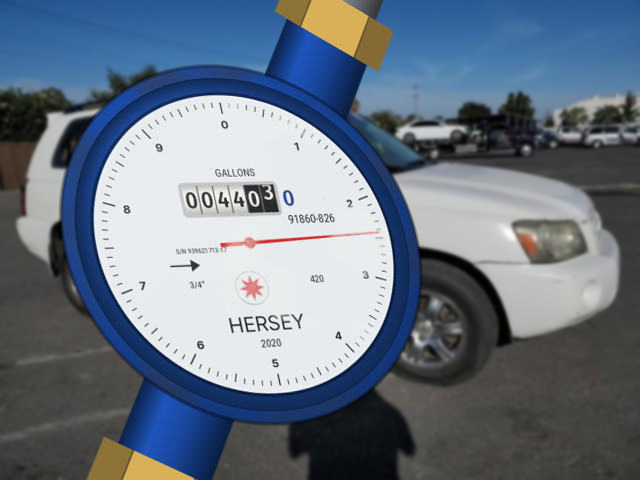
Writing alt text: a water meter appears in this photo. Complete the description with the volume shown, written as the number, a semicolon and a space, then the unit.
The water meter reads 44032.4; gal
